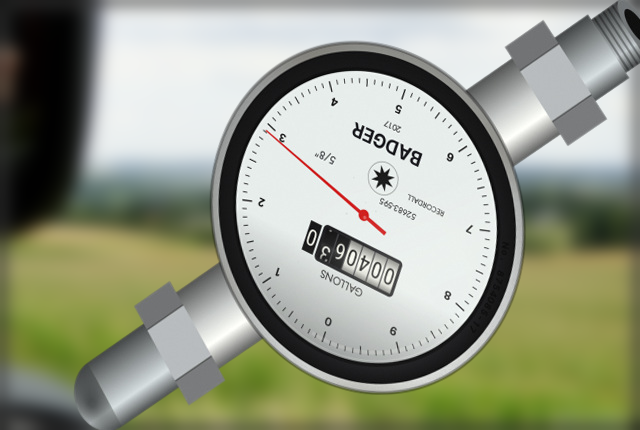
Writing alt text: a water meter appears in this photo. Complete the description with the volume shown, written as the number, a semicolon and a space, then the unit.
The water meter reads 40632.9; gal
